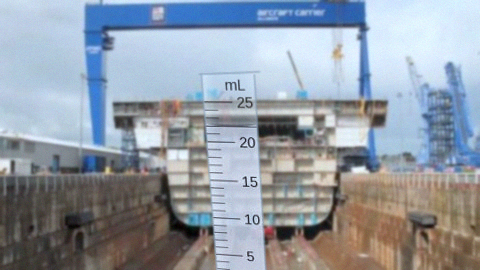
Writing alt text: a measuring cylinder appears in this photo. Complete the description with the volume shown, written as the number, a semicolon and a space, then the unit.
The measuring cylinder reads 22; mL
